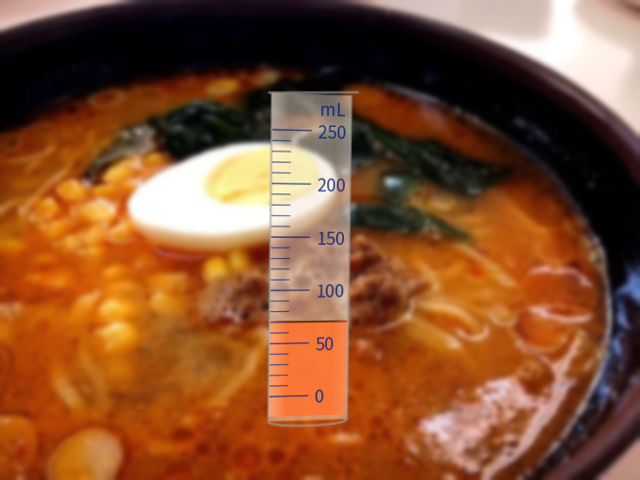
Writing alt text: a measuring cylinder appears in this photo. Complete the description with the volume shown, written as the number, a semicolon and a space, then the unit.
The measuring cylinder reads 70; mL
